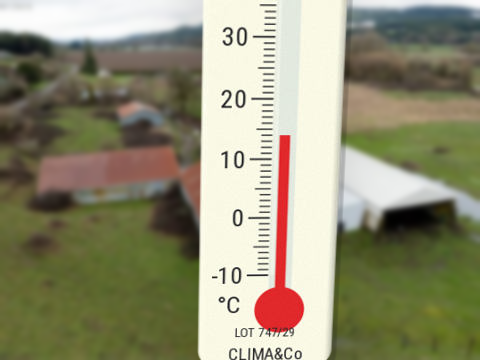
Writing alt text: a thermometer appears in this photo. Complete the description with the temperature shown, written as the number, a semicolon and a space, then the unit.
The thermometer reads 14; °C
